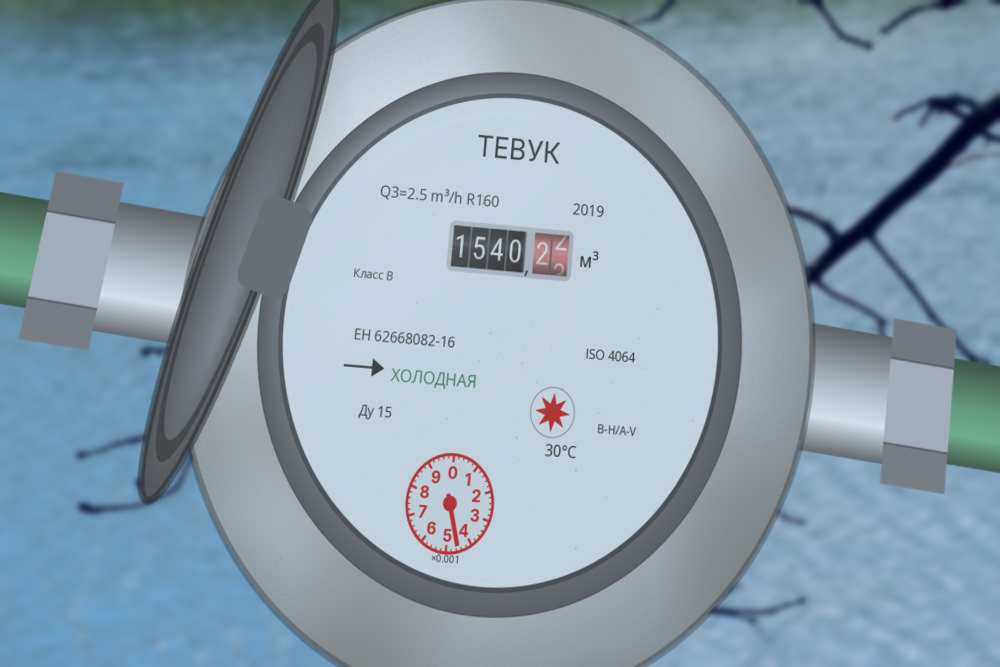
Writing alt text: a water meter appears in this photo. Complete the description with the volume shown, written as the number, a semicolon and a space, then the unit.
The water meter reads 1540.224; m³
